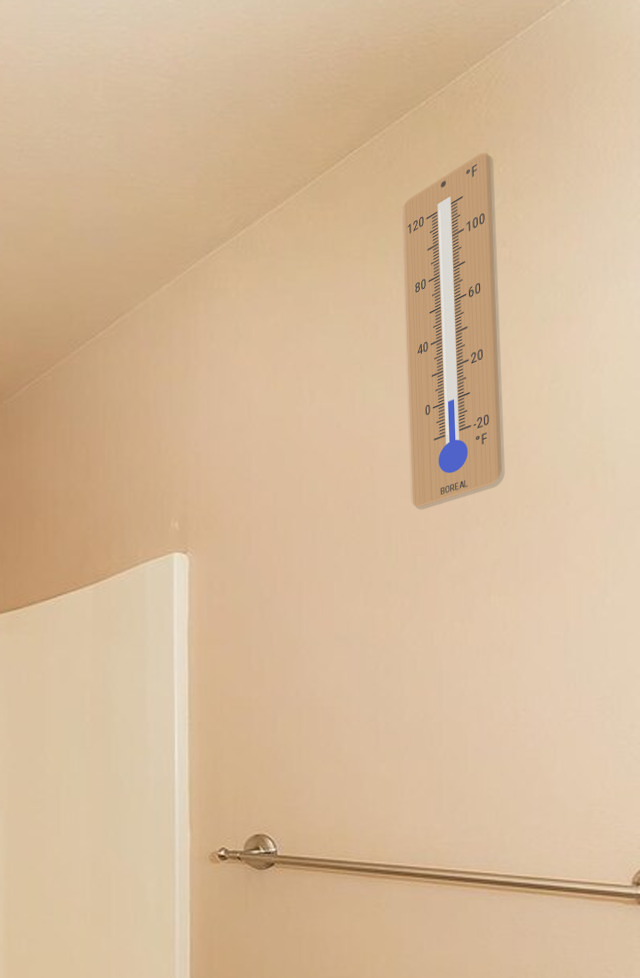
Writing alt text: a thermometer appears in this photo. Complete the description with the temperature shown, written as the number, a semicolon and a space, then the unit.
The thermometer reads 0; °F
